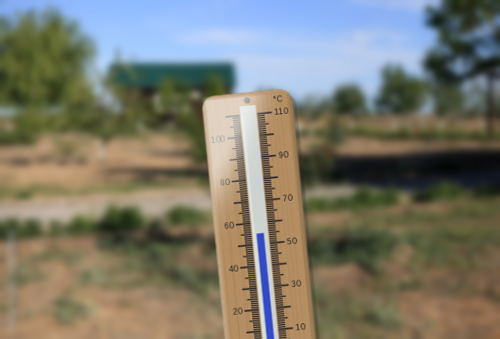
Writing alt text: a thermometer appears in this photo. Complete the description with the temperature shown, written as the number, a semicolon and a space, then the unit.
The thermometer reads 55; °C
